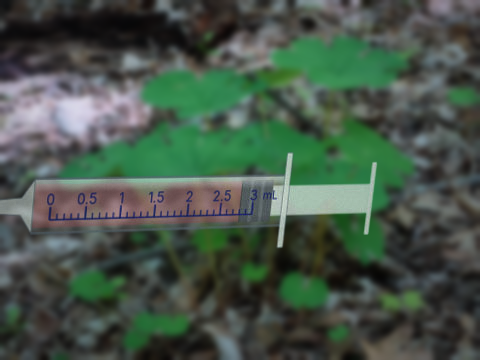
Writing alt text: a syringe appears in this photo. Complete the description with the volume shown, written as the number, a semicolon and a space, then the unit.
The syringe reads 2.8; mL
